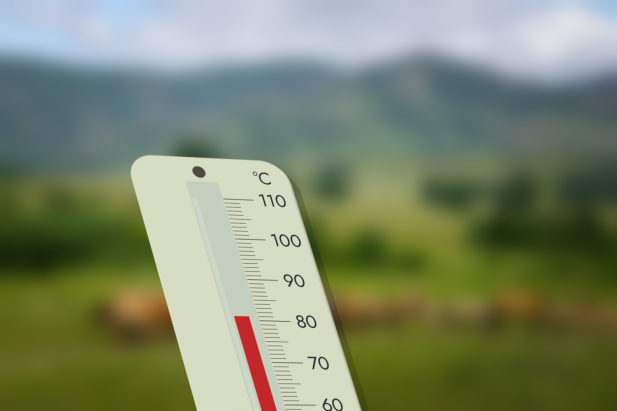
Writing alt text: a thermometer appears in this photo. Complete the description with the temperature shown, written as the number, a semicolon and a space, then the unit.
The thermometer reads 81; °C
